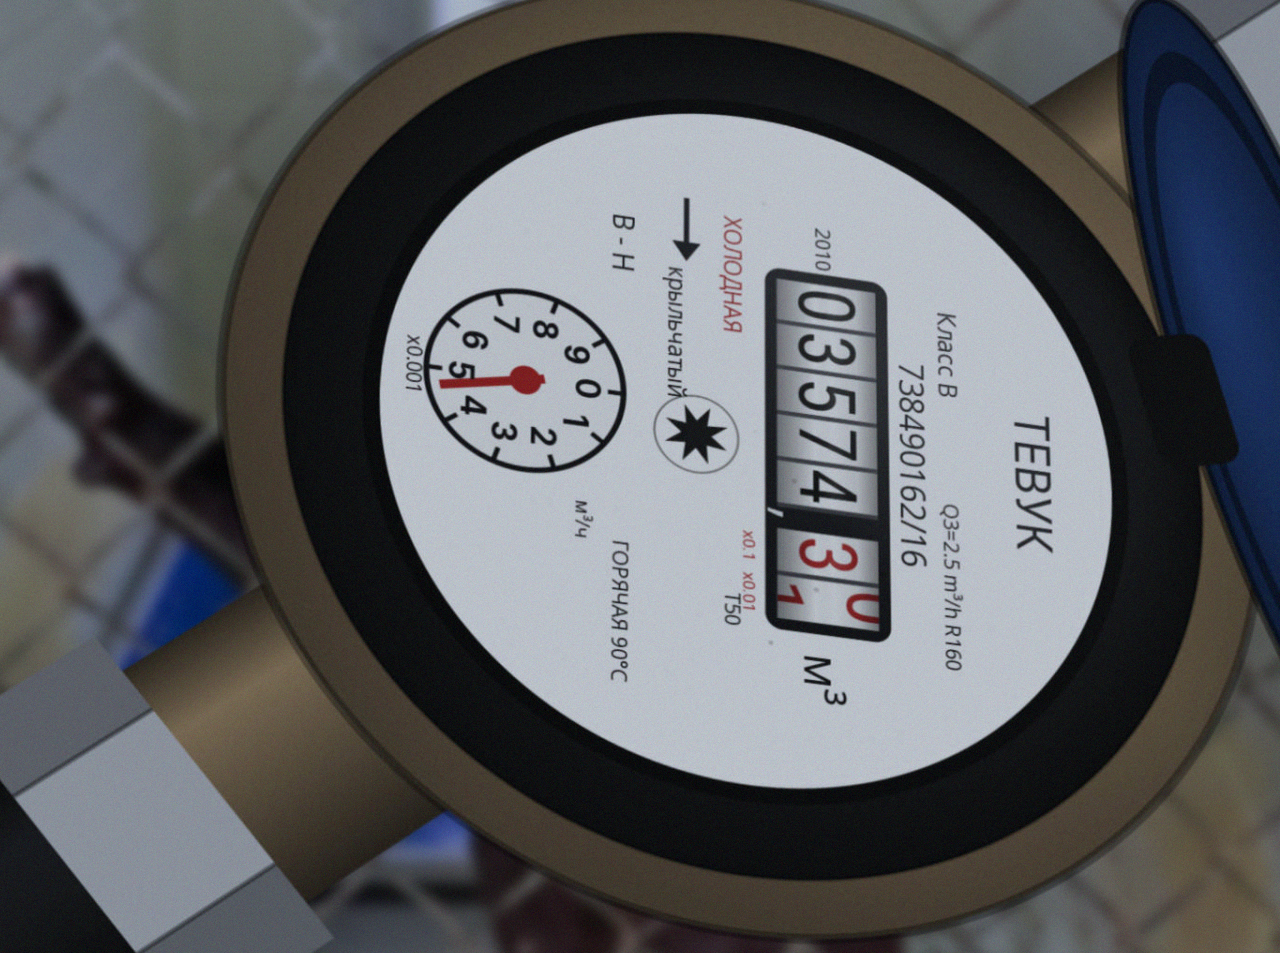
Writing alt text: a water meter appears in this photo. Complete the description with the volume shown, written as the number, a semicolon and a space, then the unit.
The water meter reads 3574.304; m³
